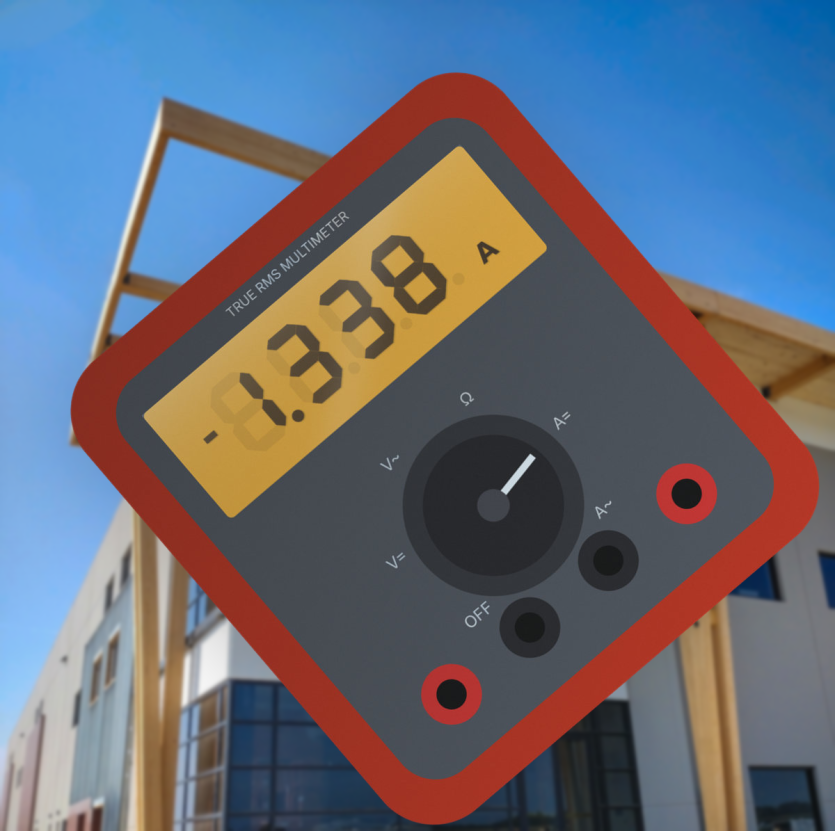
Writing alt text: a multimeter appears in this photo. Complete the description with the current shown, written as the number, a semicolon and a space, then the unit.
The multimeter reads -1.338; A
